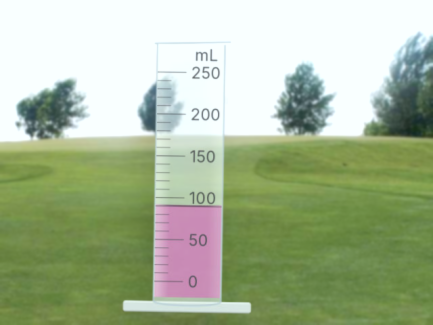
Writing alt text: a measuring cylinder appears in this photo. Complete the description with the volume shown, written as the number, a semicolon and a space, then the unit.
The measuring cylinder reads 90; mL
